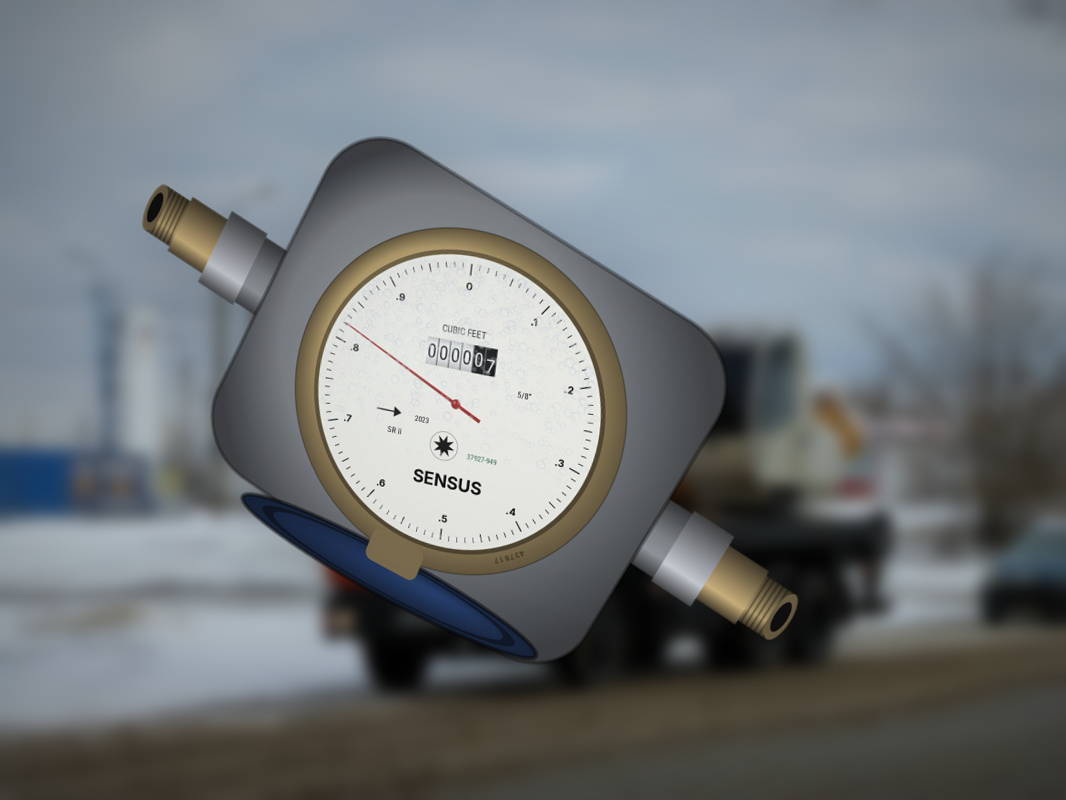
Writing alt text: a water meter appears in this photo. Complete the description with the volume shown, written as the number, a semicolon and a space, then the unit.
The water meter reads 6.82; ft³
